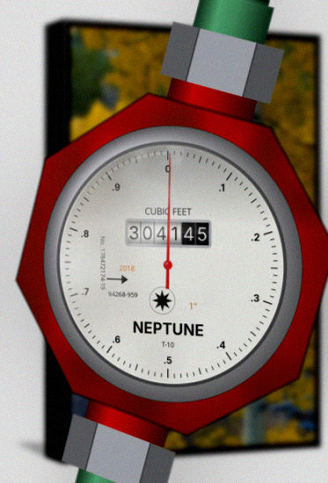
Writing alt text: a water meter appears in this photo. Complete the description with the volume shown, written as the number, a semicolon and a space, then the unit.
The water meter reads 304145.00; ft³
